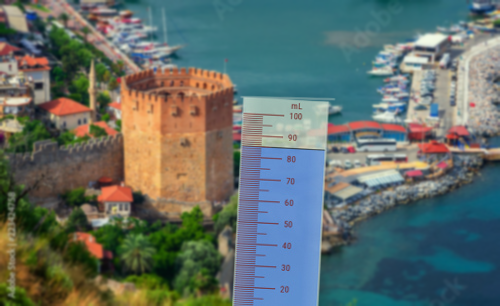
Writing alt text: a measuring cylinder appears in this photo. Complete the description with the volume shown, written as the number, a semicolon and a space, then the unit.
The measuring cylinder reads 85; mL
